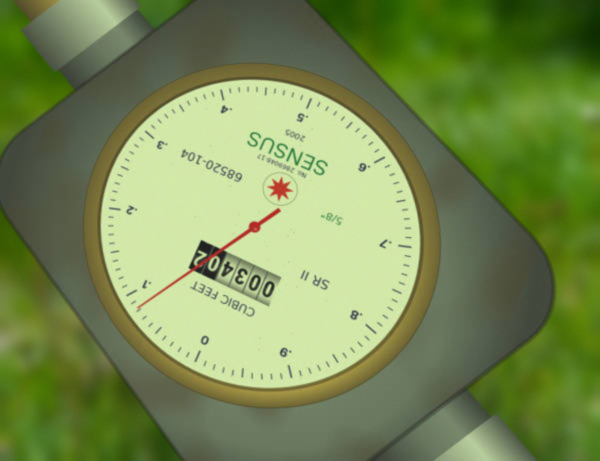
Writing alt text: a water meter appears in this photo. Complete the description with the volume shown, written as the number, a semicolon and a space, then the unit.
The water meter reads 3402.08; ft³
